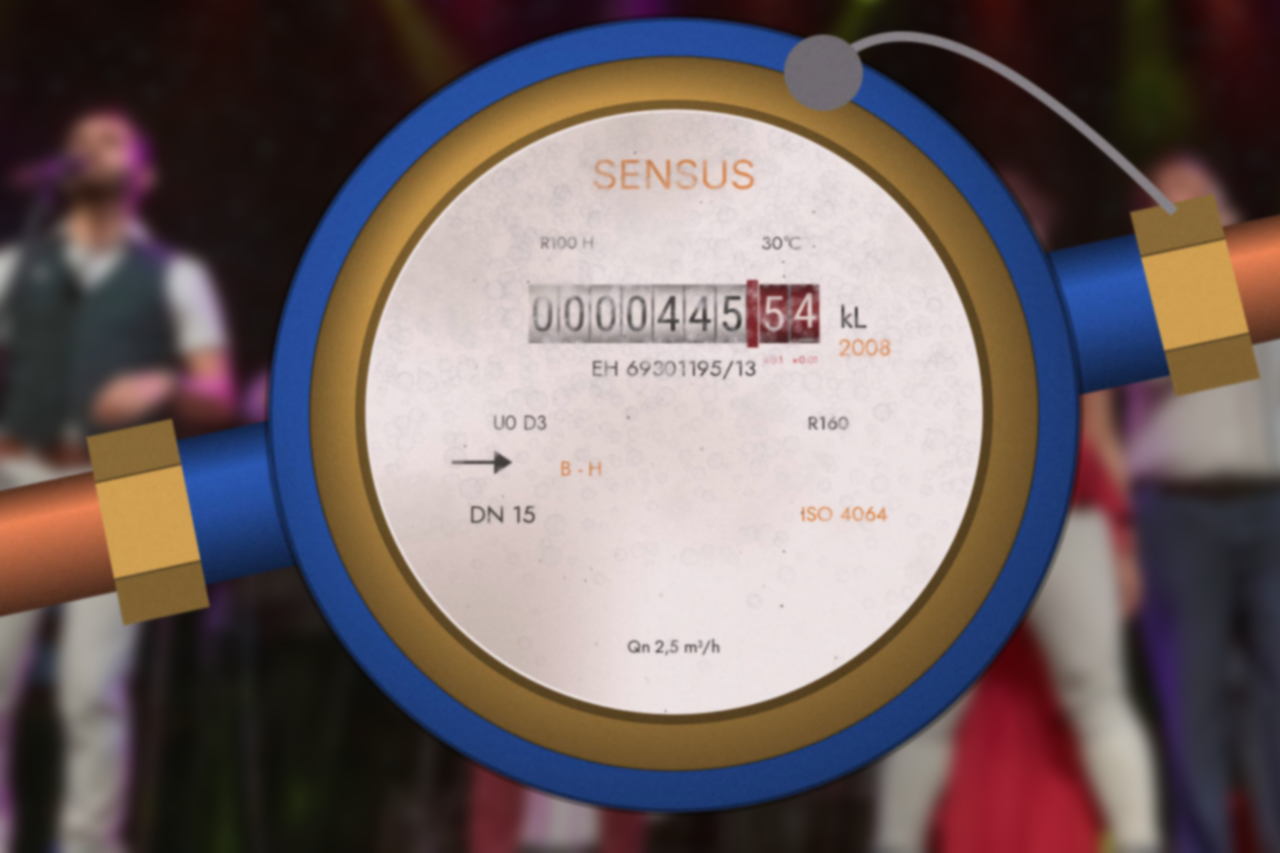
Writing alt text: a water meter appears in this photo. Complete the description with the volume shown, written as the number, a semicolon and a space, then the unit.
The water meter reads 445.54; kL
